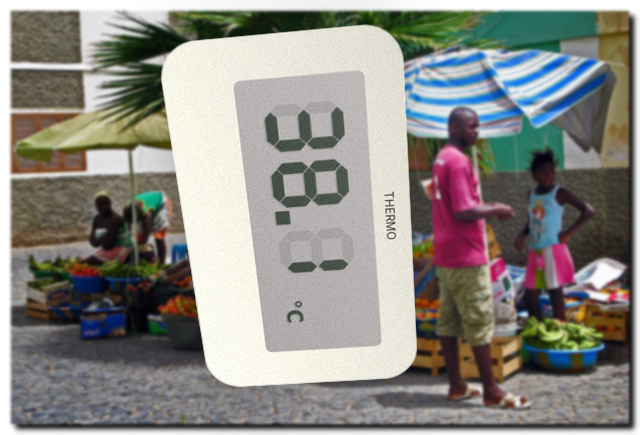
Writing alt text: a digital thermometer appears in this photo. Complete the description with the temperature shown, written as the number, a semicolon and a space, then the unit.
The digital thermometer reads 38.1; °C
